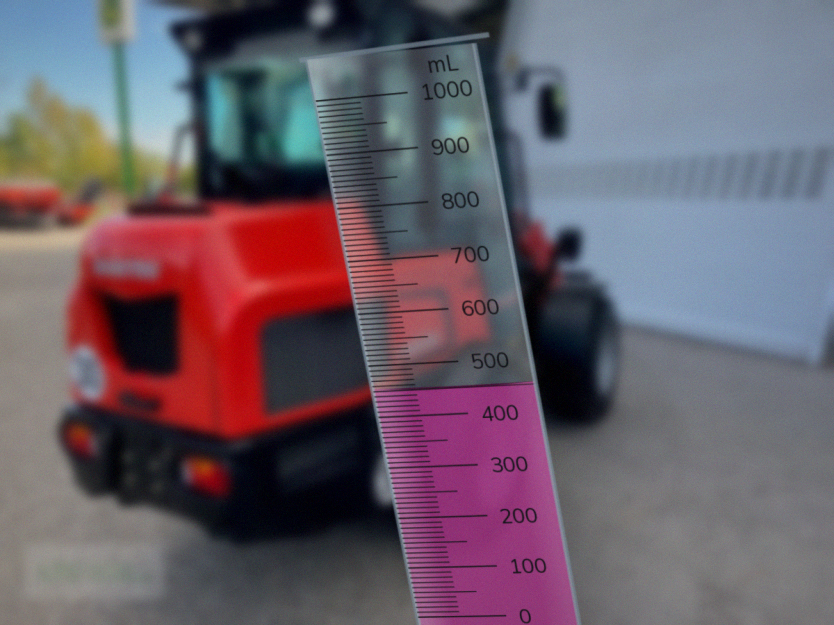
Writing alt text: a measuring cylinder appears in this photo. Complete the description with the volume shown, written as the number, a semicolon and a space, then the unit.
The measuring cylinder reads 450; mL
